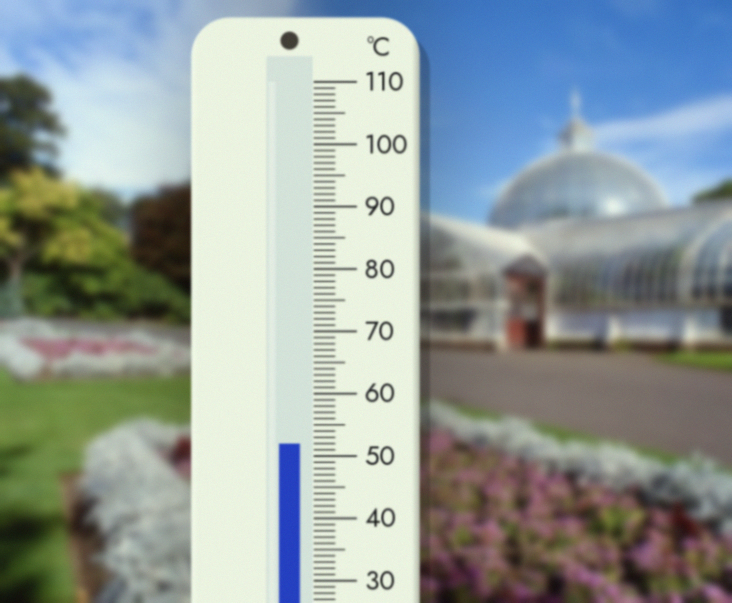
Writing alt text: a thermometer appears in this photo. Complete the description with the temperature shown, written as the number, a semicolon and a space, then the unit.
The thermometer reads 52; °C
